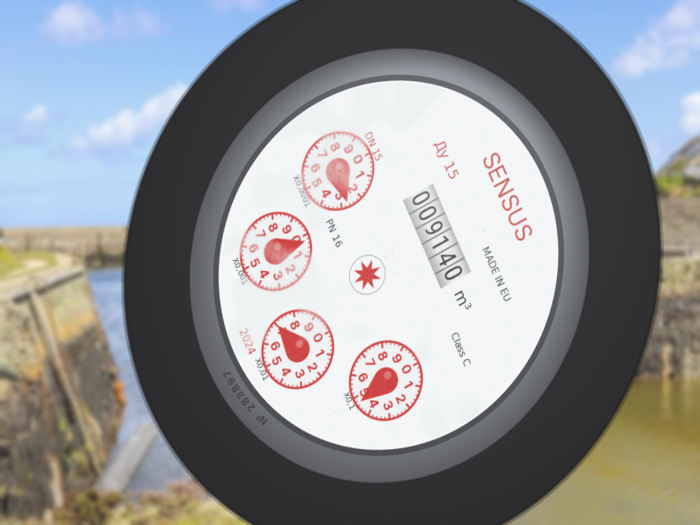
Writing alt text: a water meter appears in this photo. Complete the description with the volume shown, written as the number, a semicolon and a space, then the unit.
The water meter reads 9140.4702; m³
